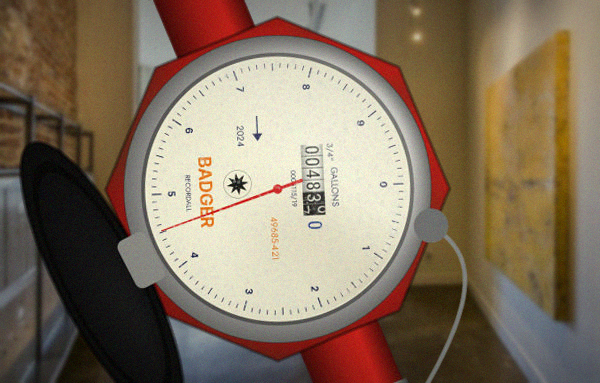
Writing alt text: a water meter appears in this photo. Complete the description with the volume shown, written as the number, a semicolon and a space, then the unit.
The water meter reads 48364.5; gal
